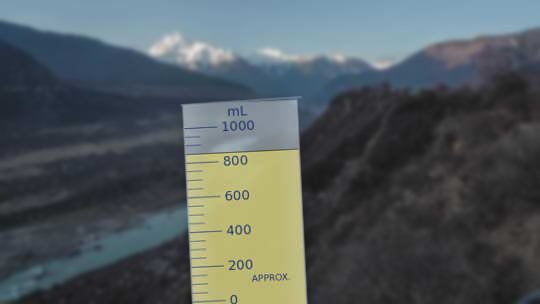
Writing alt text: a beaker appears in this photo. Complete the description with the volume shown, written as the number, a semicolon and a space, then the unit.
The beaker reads 850; mL
